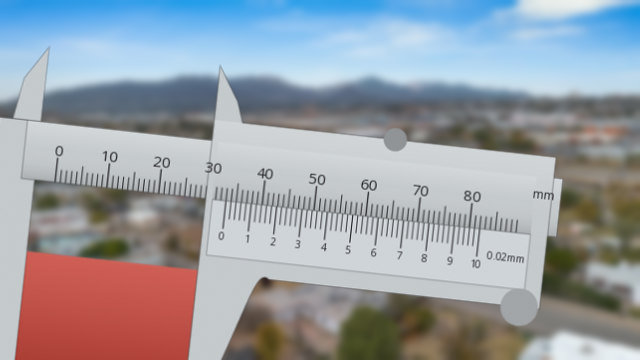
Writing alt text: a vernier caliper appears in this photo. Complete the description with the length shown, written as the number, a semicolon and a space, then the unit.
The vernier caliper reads 33.0; mm
